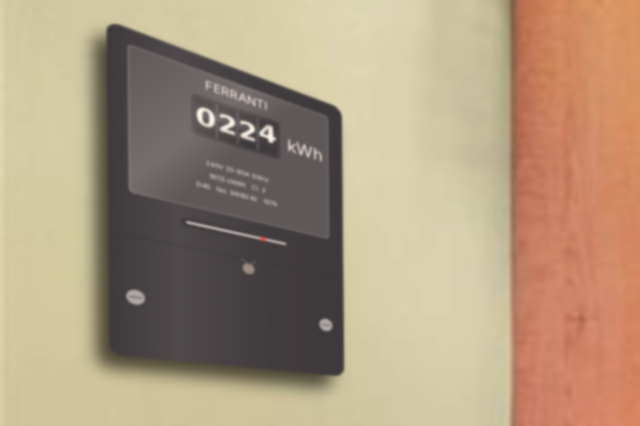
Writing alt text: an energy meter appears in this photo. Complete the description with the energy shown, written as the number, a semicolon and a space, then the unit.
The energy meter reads 224; kWh
